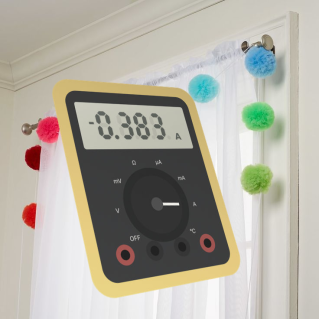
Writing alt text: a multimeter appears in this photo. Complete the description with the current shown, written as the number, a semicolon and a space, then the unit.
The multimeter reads -0.383; A
